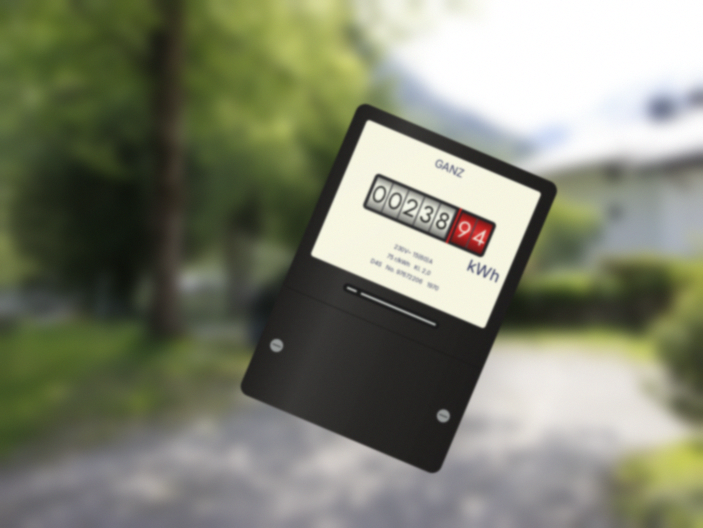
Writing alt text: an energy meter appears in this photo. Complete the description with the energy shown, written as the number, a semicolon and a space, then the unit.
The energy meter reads 238.94; kWh
